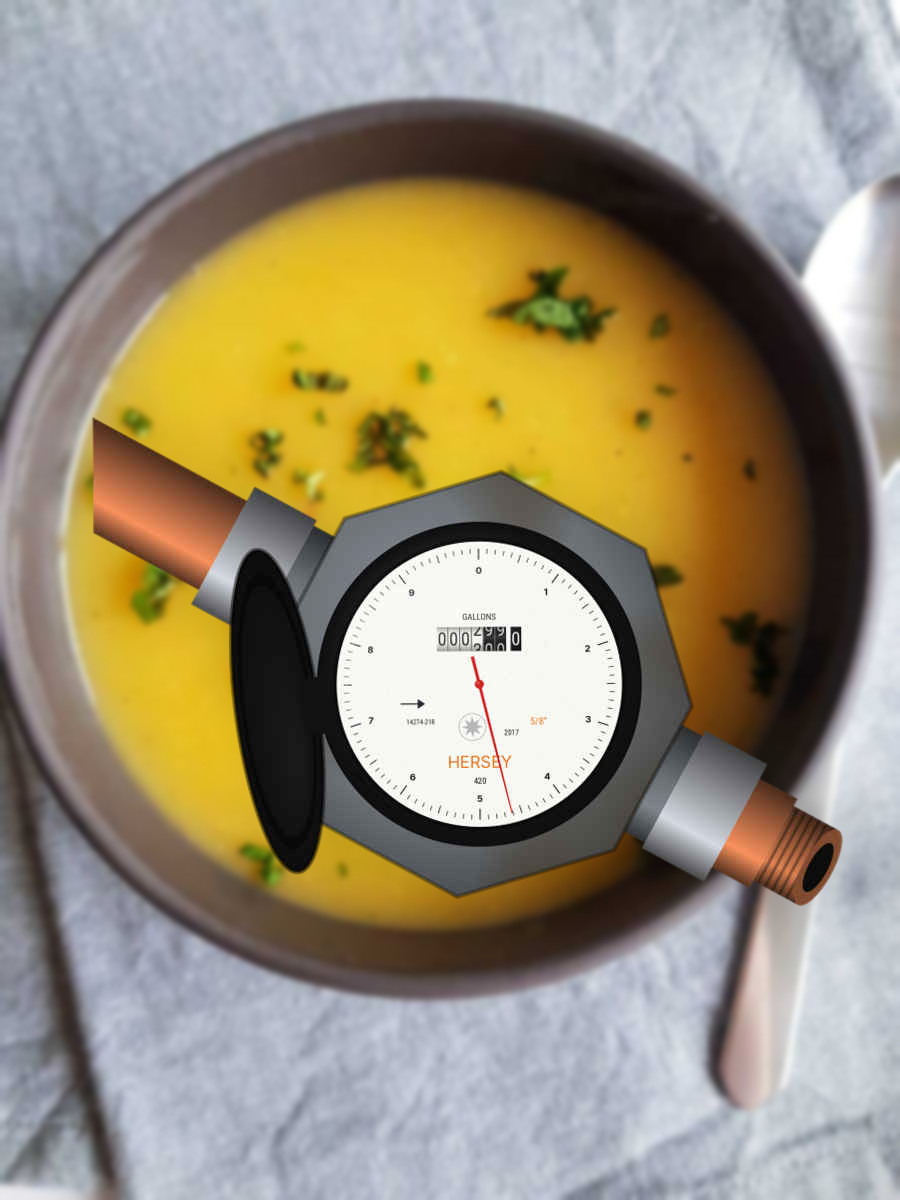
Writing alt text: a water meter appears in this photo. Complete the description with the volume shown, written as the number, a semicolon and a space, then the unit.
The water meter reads 2994.6; gal
